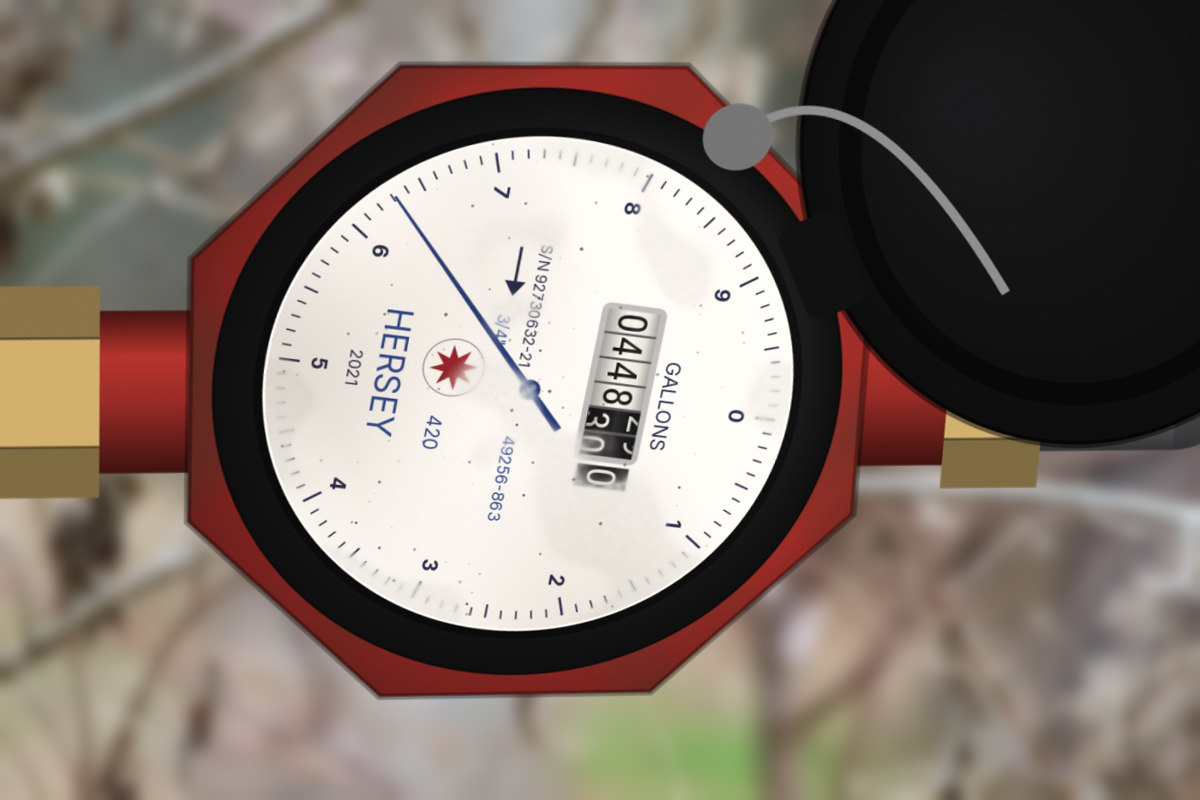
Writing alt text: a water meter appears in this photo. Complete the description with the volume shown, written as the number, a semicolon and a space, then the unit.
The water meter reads 448296.3; gal
